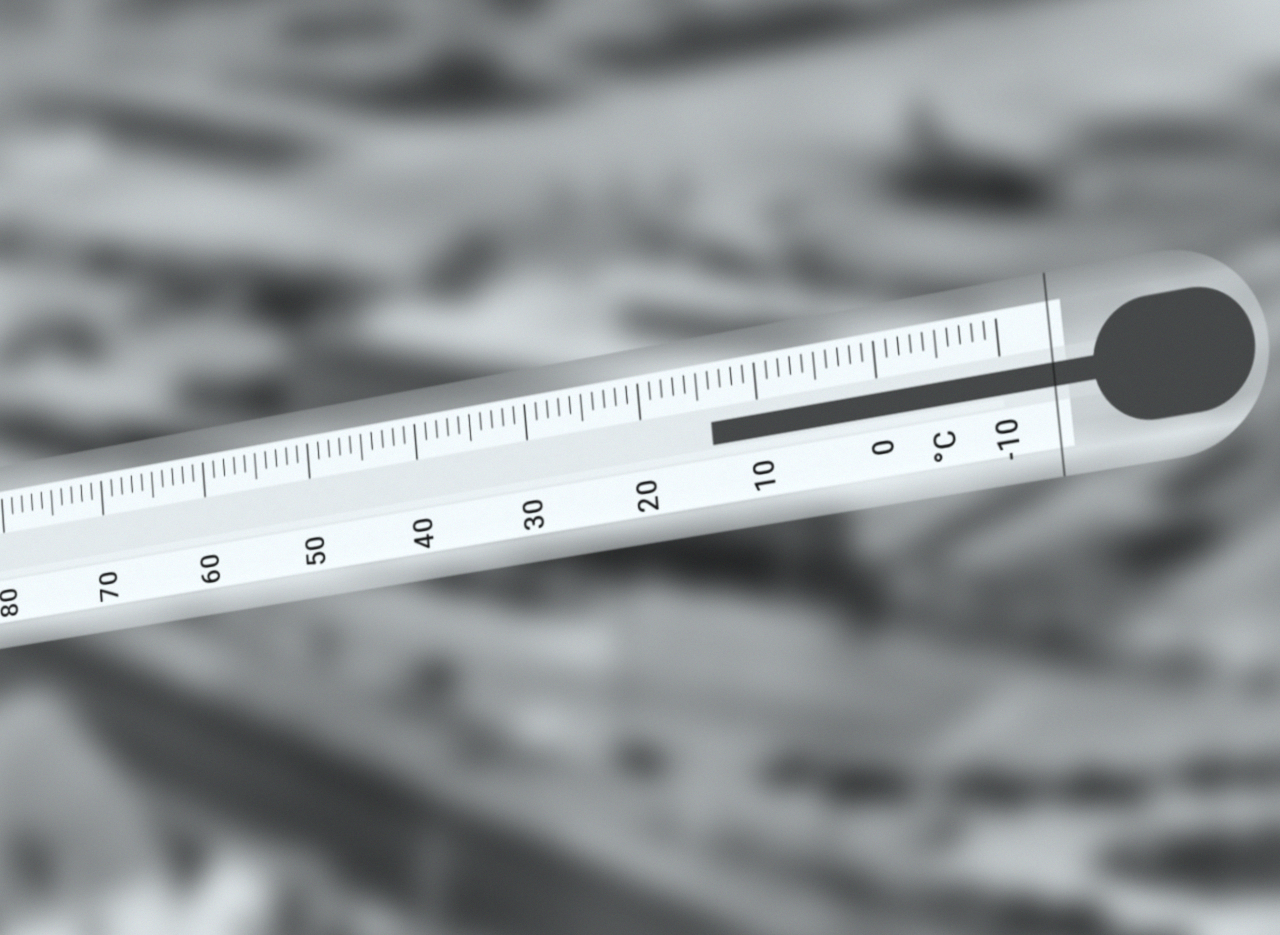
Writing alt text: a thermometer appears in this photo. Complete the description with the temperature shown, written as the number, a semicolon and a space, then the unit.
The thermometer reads 14; °C
